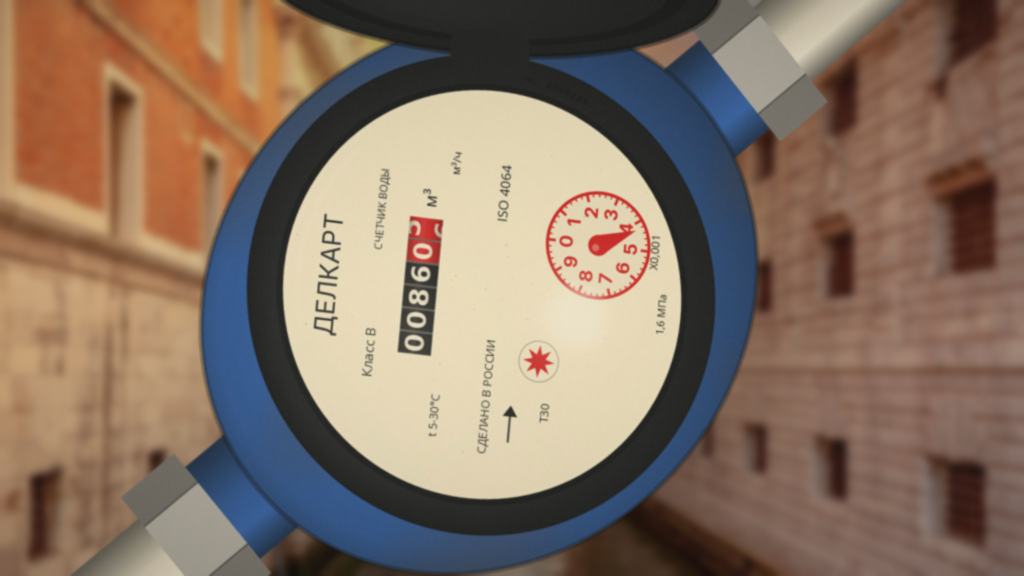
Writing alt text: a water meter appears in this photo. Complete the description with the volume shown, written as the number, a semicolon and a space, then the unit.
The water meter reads 86.054; m³
